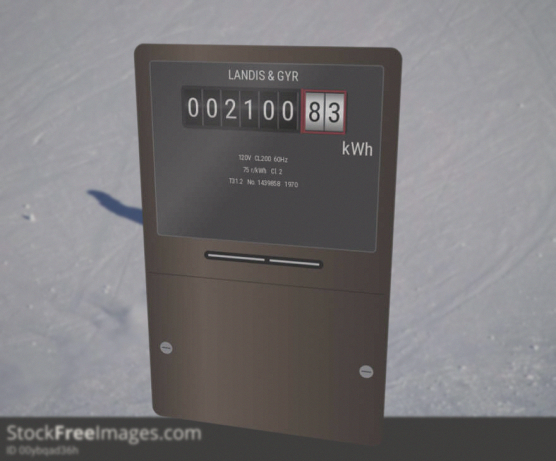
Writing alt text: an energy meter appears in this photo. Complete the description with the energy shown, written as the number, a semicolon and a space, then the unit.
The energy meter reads 2100.83; kWh
